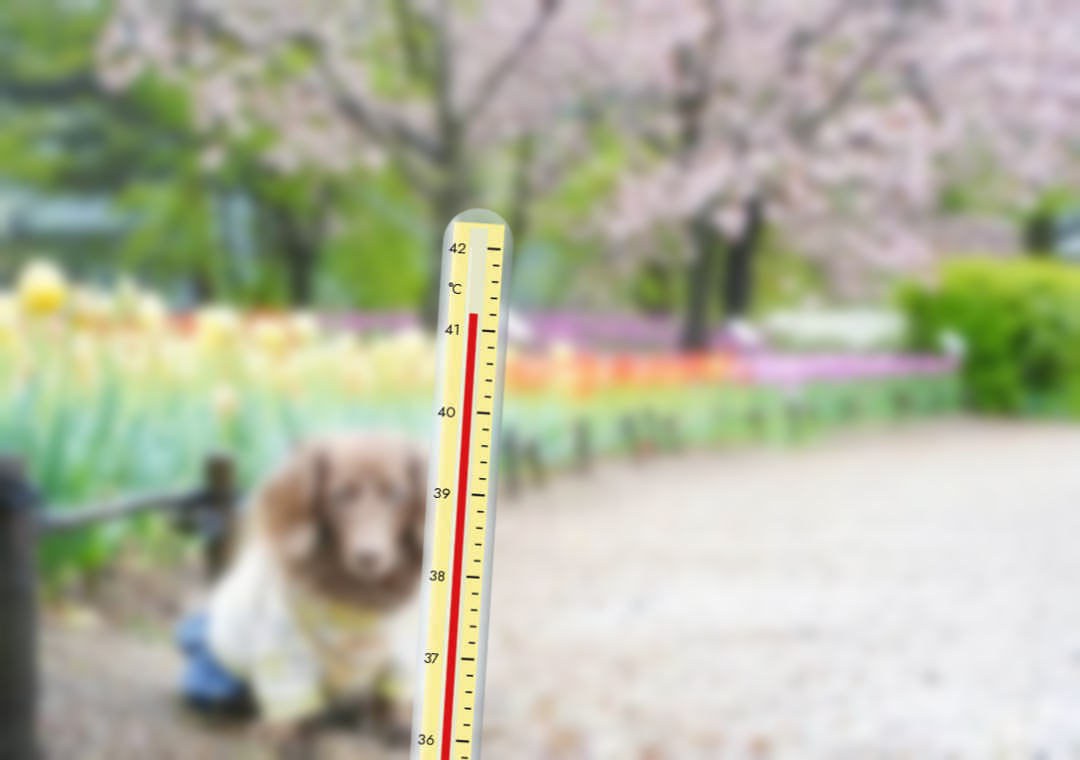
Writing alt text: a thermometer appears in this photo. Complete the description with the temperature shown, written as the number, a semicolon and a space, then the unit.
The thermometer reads 41.2; °C
